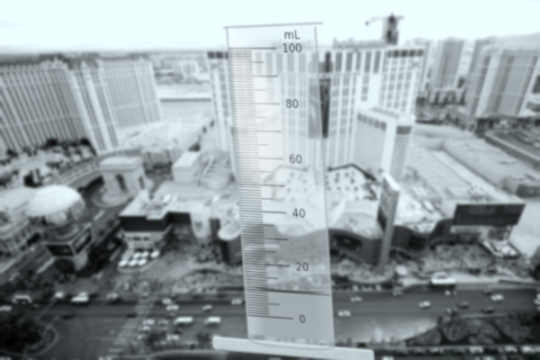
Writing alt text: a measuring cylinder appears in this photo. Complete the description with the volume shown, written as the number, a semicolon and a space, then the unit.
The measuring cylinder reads 10; mL
